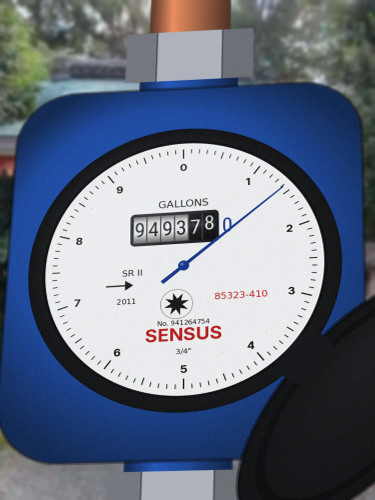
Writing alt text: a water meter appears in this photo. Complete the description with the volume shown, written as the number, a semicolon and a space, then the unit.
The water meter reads 9493781.4; gal
